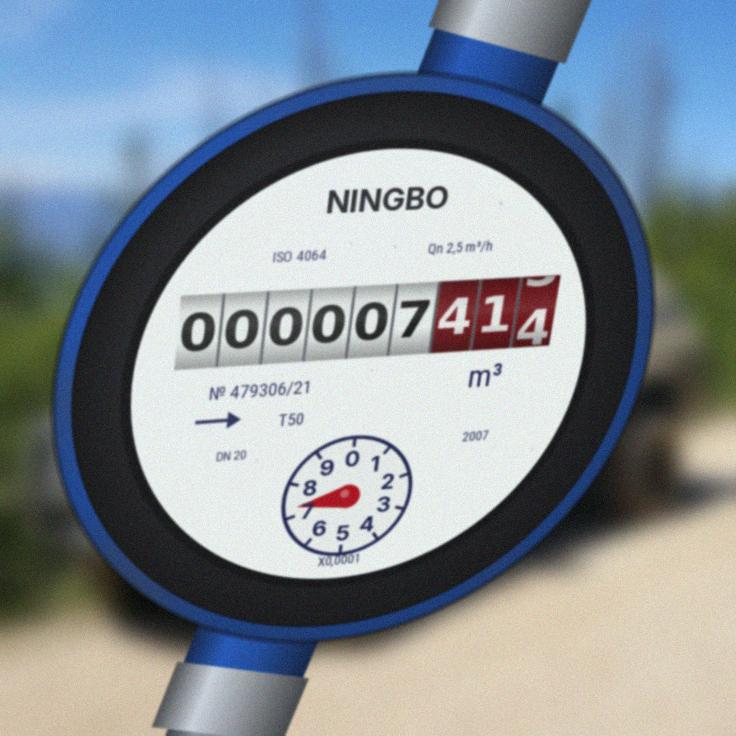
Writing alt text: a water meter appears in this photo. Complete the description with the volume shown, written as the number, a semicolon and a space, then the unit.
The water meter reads 7.4137; m³
